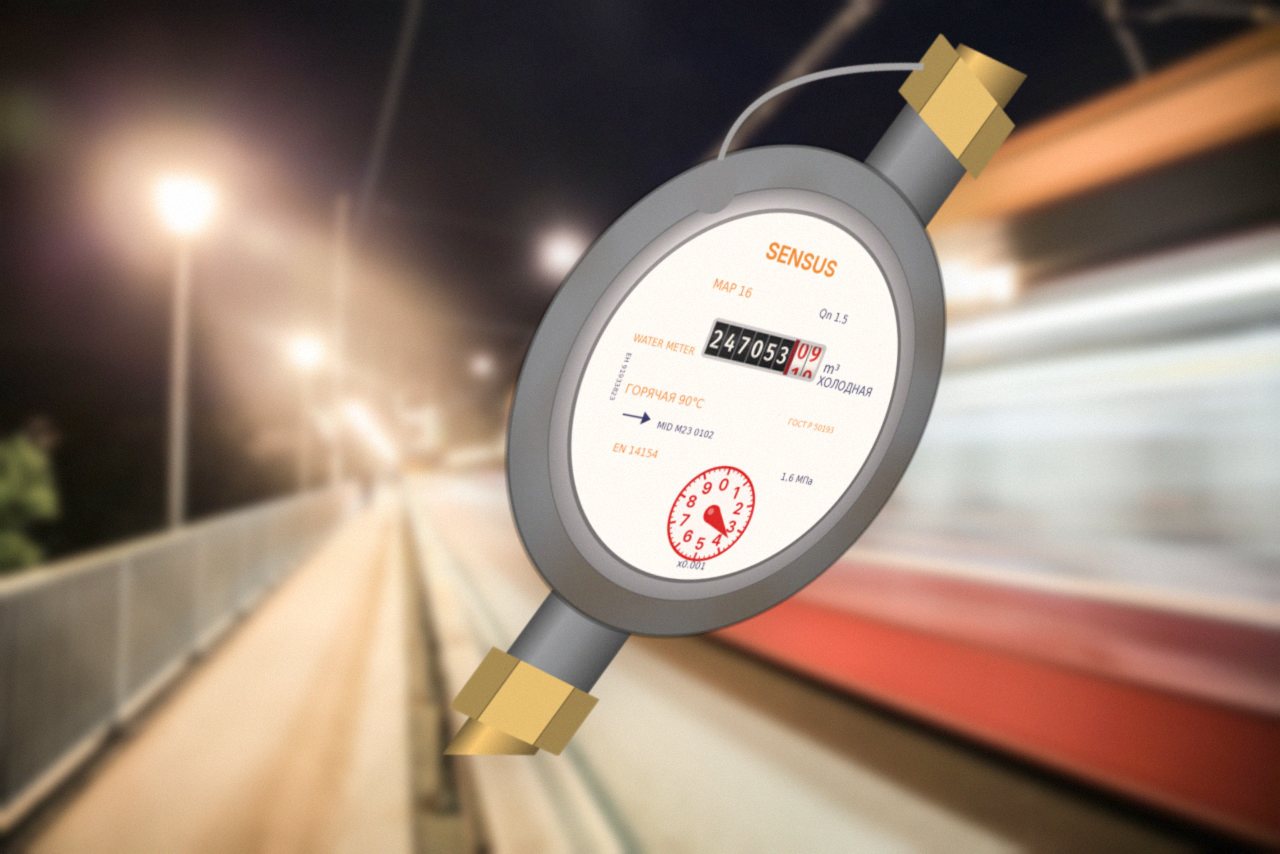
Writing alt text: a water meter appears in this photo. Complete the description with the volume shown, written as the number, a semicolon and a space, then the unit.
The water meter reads 247053.093; m³
